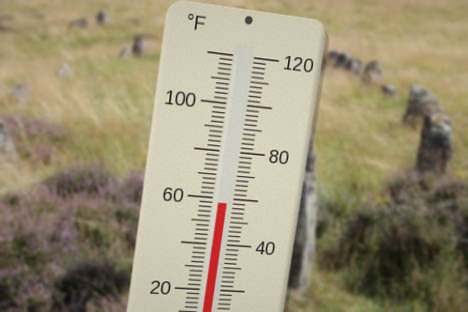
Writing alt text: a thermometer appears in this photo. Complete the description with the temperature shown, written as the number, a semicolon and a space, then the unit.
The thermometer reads 58; °F
